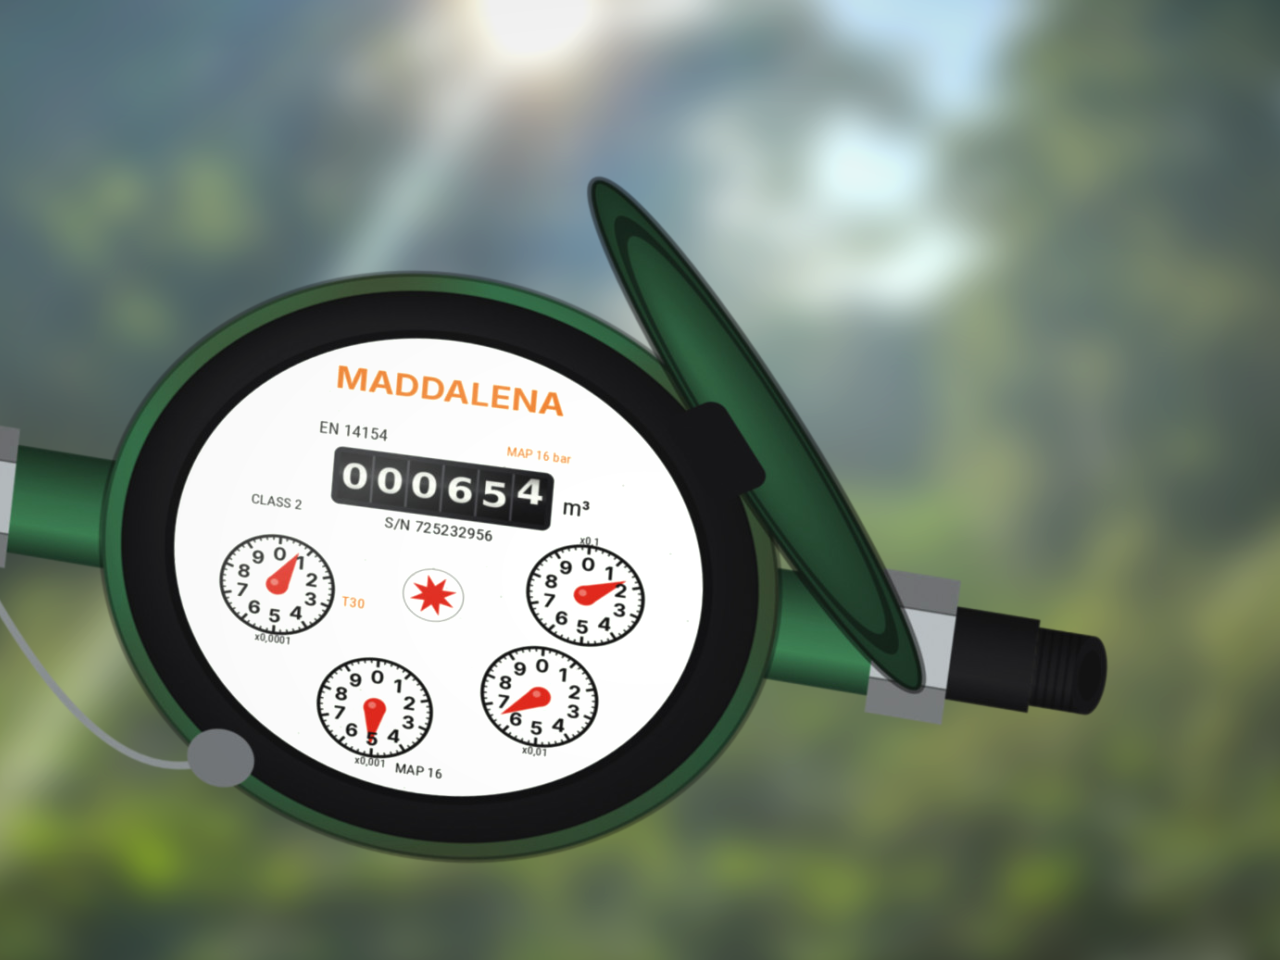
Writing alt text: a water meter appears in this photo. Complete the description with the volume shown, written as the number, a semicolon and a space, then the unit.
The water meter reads 654.1650; m³
